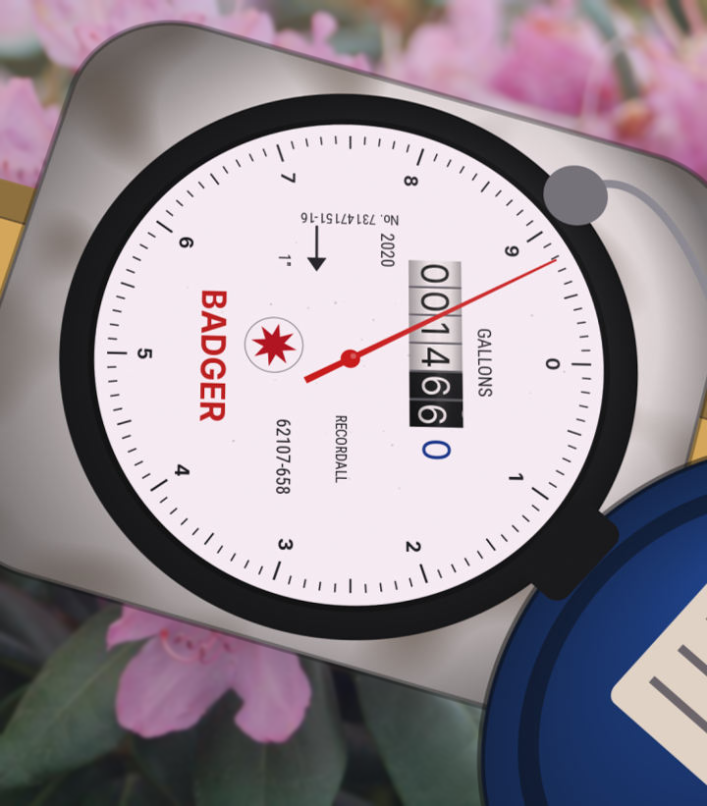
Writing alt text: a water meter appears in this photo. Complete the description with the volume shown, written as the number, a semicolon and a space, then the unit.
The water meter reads 14659.2; gal
